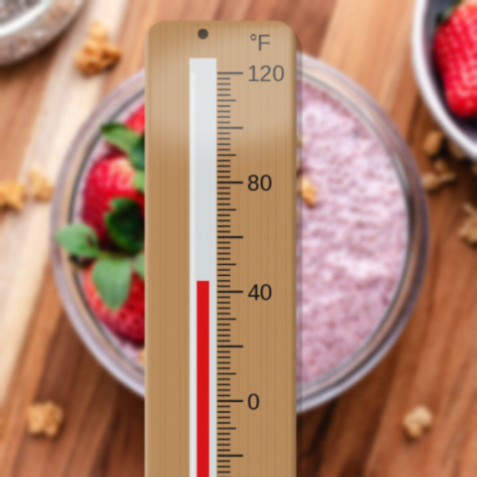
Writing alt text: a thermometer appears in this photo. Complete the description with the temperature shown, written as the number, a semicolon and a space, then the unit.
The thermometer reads 44; °F
